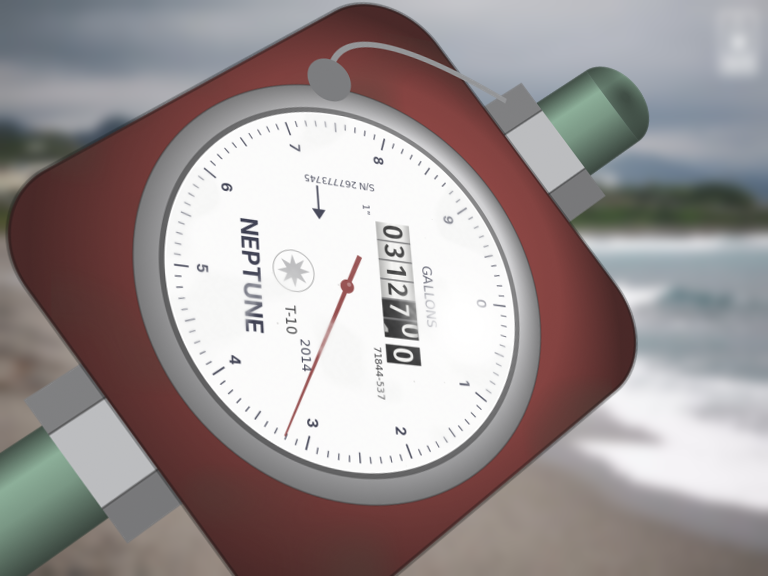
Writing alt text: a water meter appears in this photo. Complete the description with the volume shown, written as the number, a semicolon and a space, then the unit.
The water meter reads 312703.2; gal
